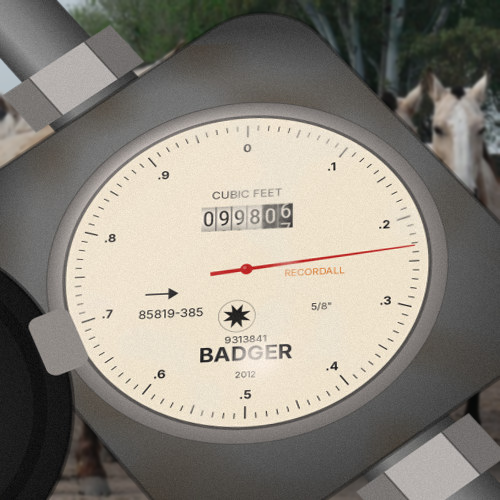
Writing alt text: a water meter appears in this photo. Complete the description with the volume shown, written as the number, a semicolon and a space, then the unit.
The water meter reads 99806.23; ft³
